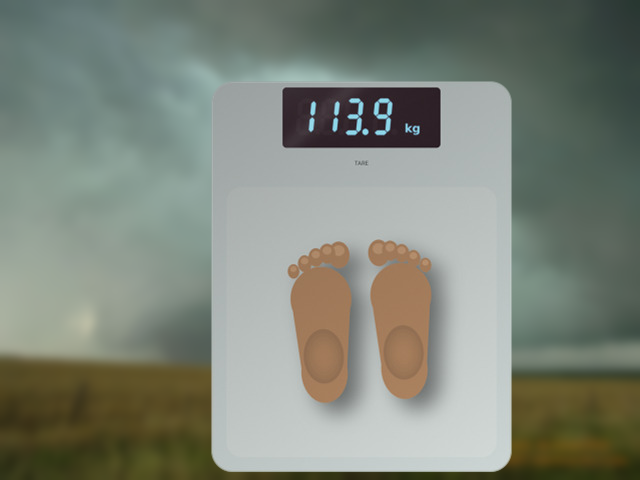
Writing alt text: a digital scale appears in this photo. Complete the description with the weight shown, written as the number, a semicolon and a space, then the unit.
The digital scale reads 113.9; kg
